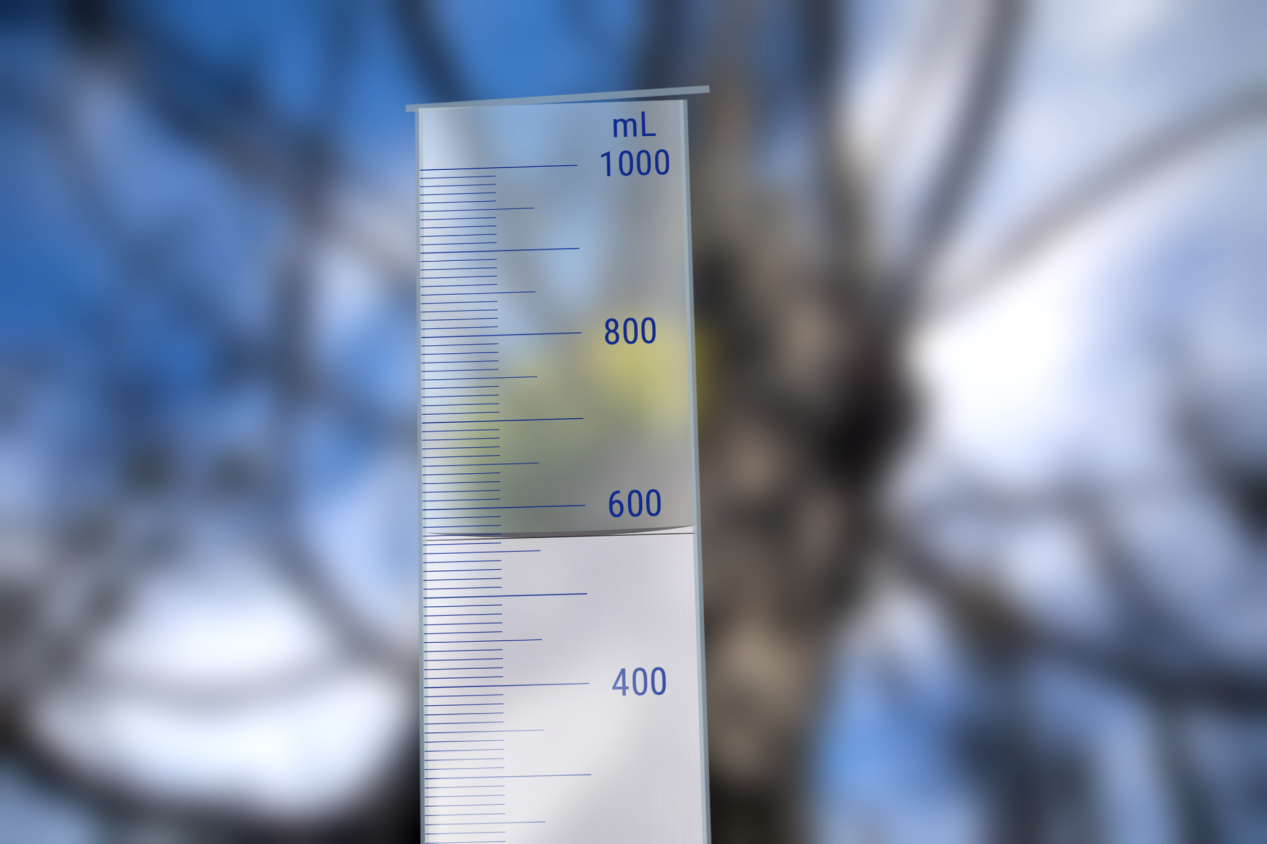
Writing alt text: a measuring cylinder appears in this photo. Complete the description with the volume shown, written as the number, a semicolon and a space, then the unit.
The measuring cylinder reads 565; mL
